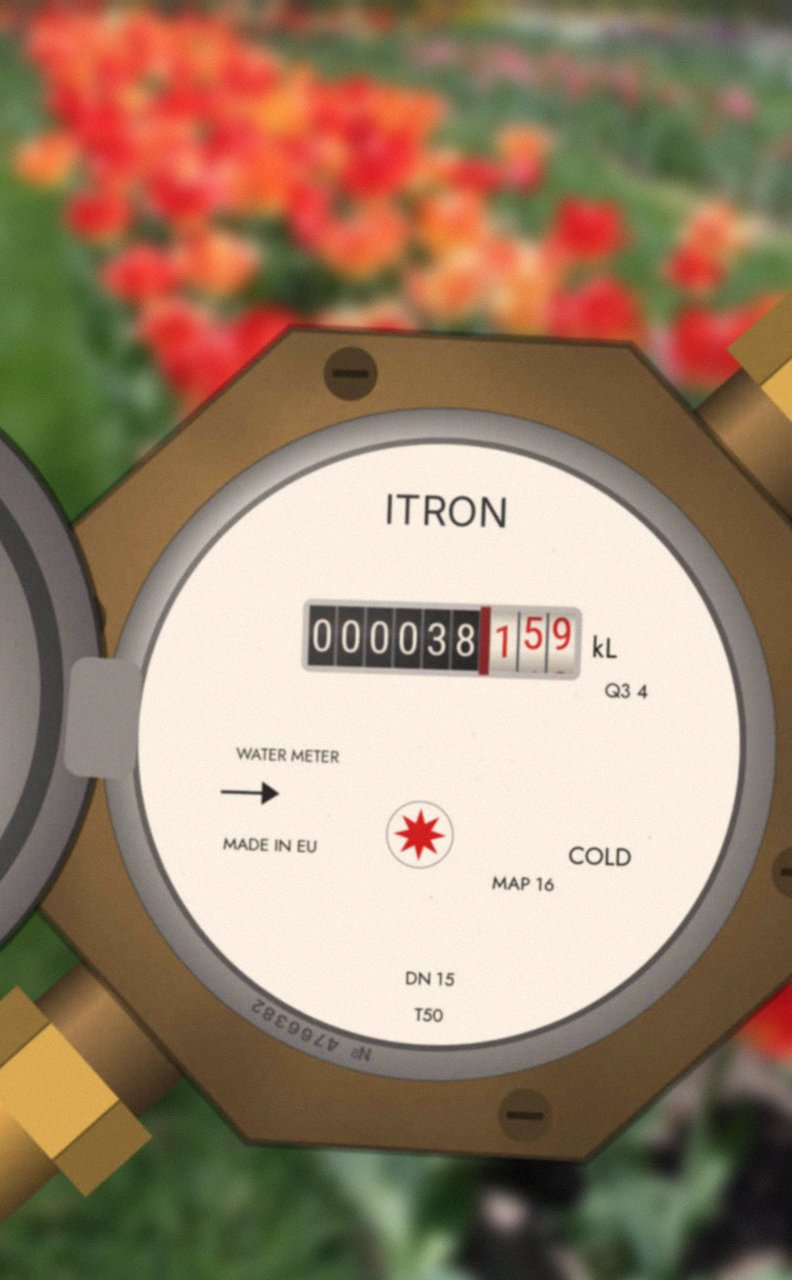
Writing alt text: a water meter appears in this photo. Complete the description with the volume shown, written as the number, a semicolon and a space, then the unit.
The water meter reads 38.159; kL
